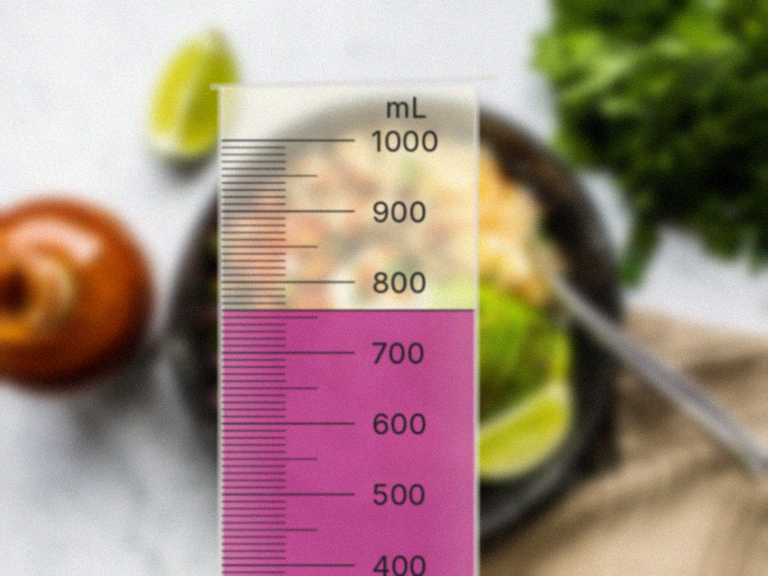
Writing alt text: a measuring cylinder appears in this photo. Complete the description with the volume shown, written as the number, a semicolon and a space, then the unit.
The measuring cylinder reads 760; mL
